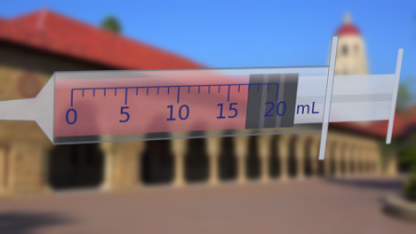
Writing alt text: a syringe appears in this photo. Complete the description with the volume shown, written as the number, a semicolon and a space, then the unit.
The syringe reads 17; mL
